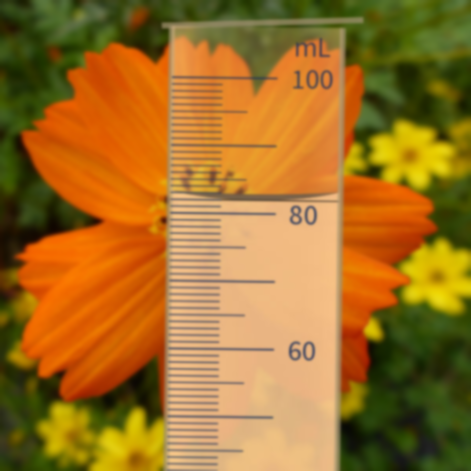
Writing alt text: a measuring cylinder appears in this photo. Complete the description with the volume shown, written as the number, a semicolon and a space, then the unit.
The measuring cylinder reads 82; mL
